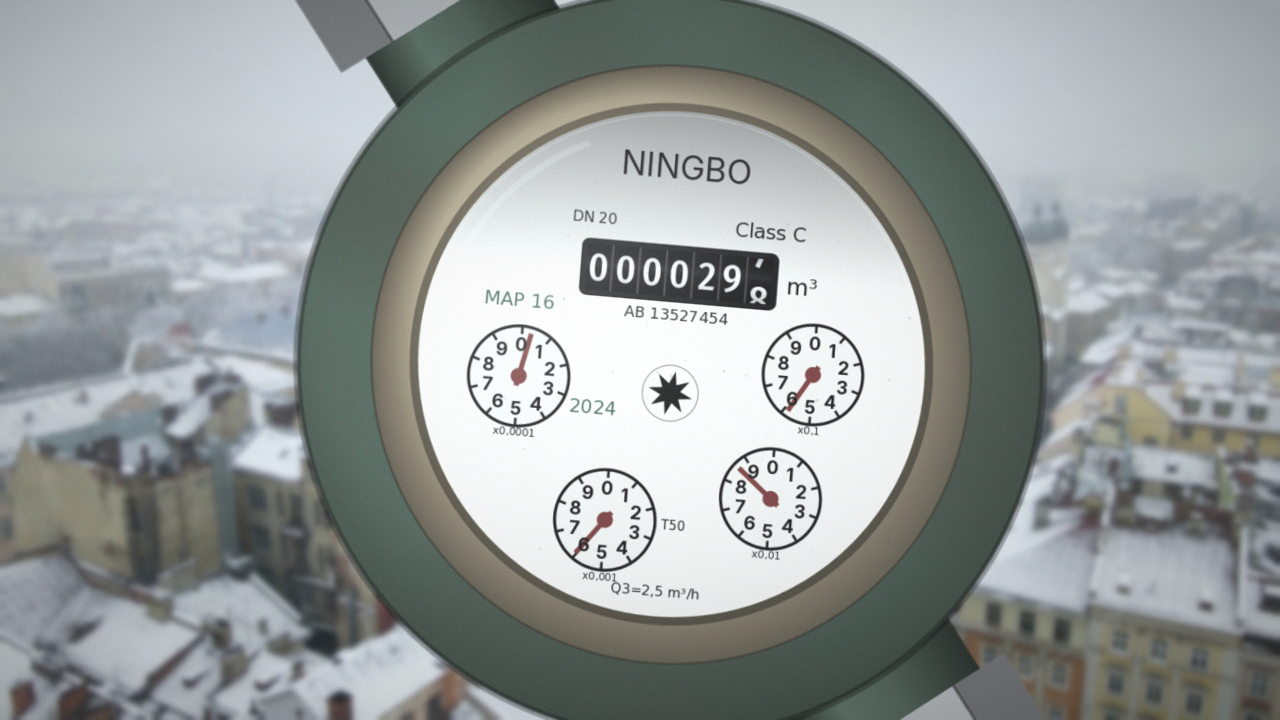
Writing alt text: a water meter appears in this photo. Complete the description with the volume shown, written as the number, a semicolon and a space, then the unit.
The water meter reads 297.5860; m³
